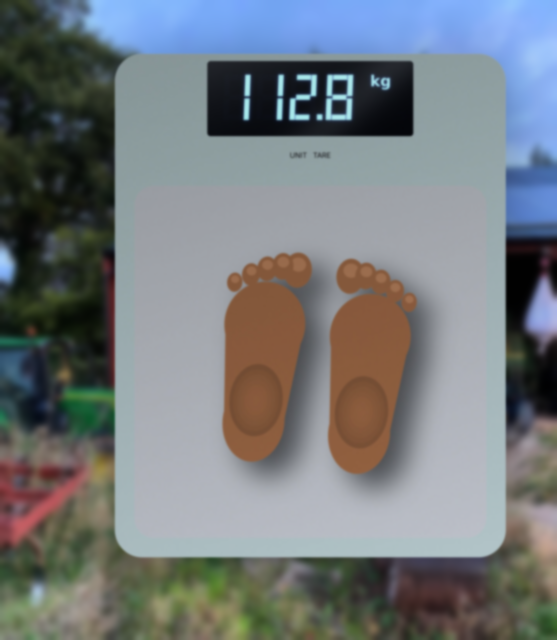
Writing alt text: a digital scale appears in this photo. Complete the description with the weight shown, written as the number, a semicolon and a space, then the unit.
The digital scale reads 112.8; kg
